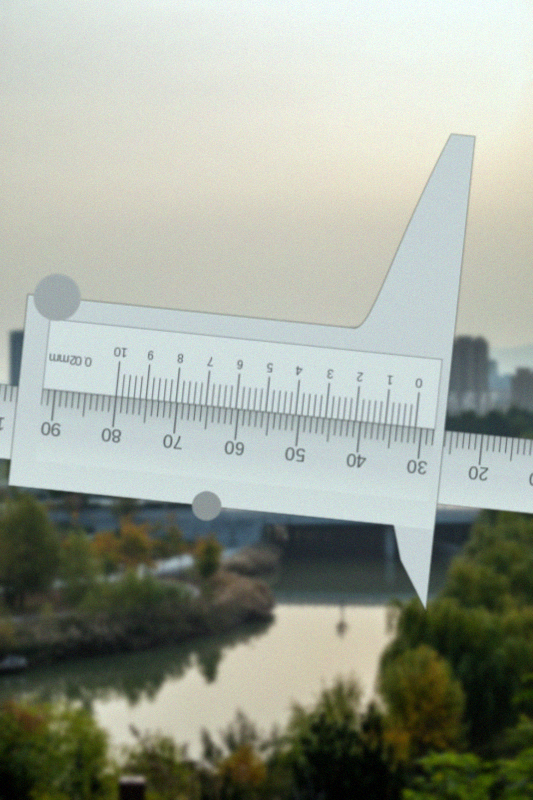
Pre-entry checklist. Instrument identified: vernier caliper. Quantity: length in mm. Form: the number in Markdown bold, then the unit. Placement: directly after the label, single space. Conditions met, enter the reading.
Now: **31.0** mm
